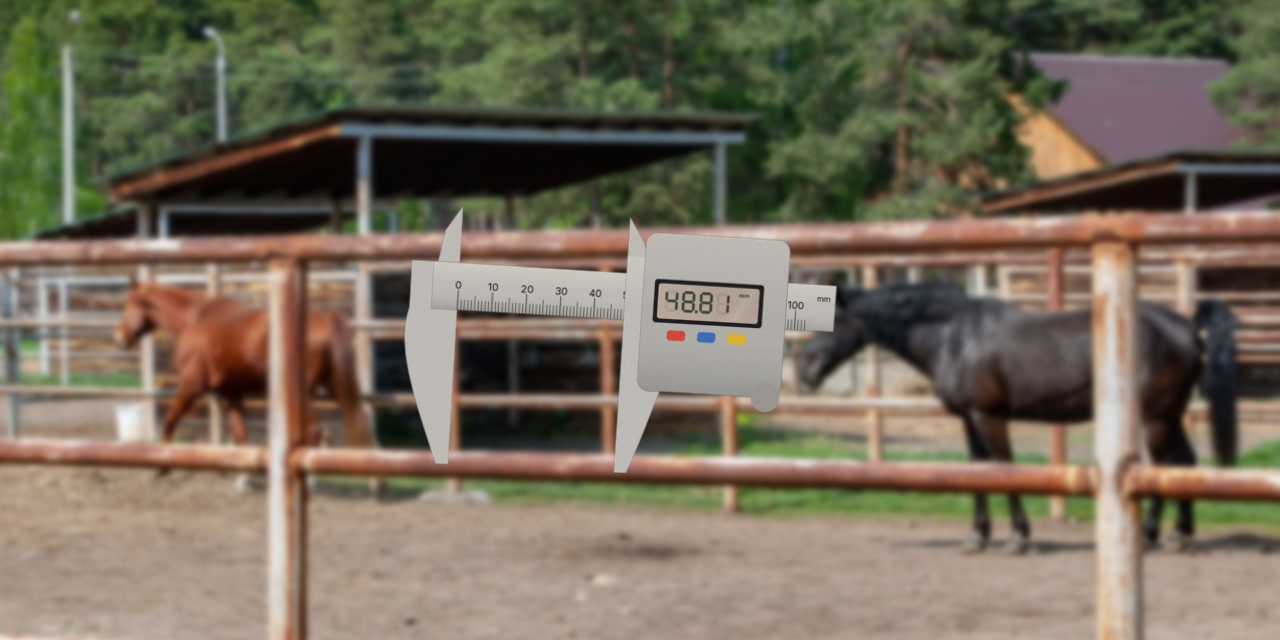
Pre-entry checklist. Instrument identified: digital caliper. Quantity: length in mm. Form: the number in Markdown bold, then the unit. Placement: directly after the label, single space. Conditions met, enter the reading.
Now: **48.81** mm
